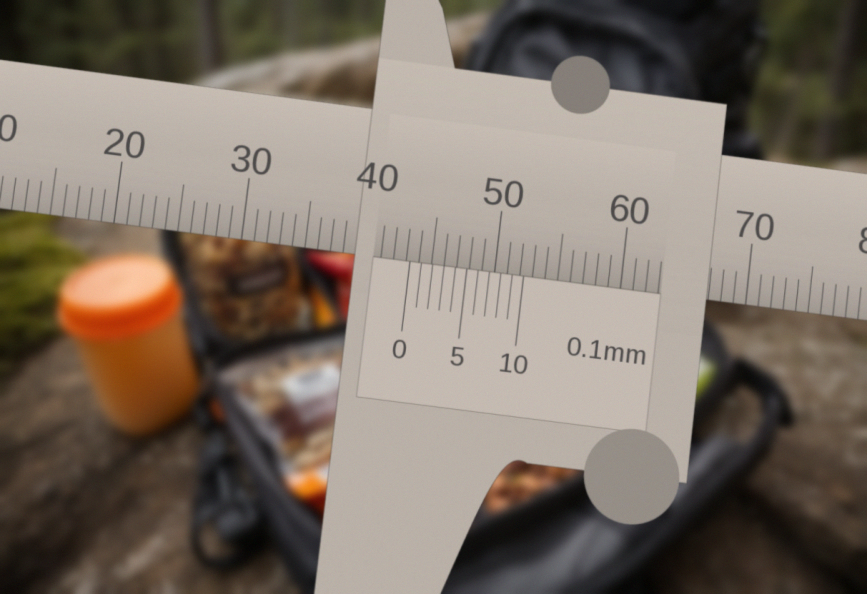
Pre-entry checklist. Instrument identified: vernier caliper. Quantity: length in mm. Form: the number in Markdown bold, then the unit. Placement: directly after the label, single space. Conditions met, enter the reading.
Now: **43.3** mm
